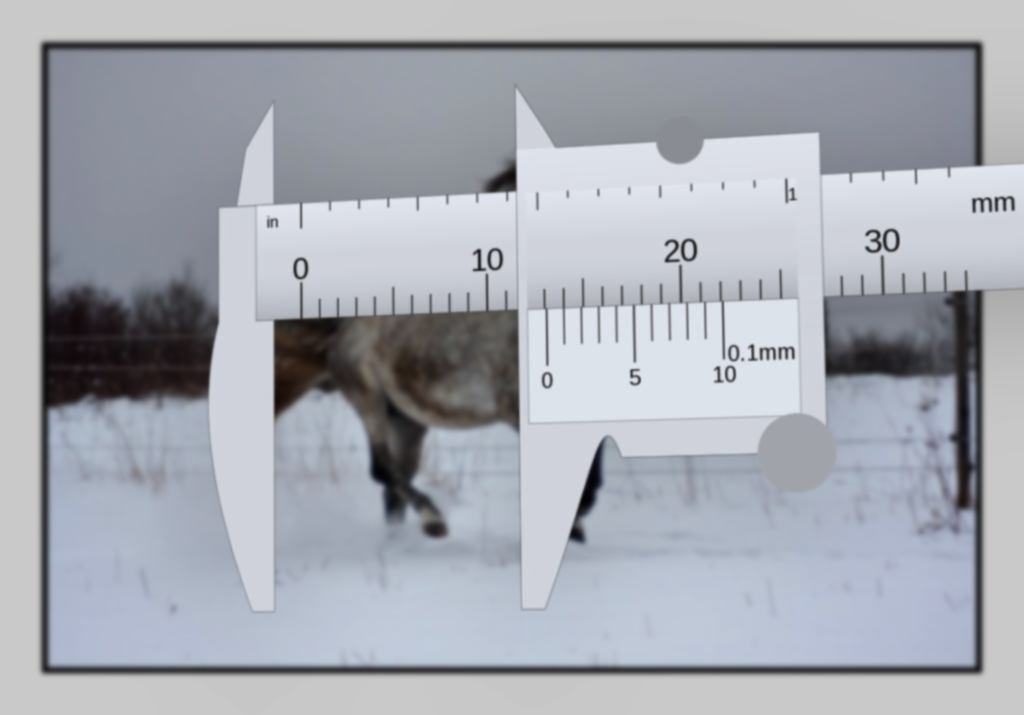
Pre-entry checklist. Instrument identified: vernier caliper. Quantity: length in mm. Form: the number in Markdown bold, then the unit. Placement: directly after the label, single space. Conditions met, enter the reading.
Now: **13.1** mm
